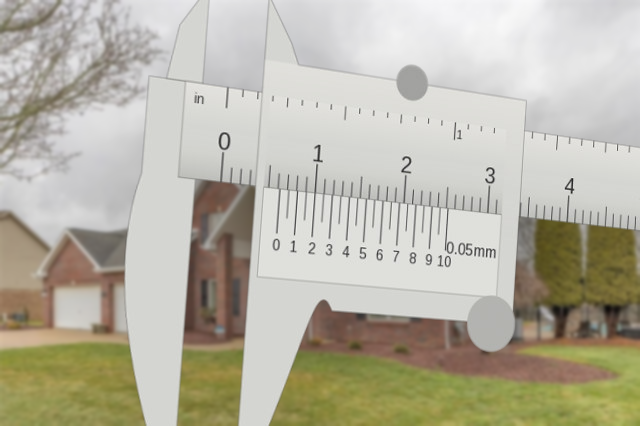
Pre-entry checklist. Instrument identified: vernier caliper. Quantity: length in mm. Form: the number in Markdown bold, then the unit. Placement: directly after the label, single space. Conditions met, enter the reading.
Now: **6.2** mm
